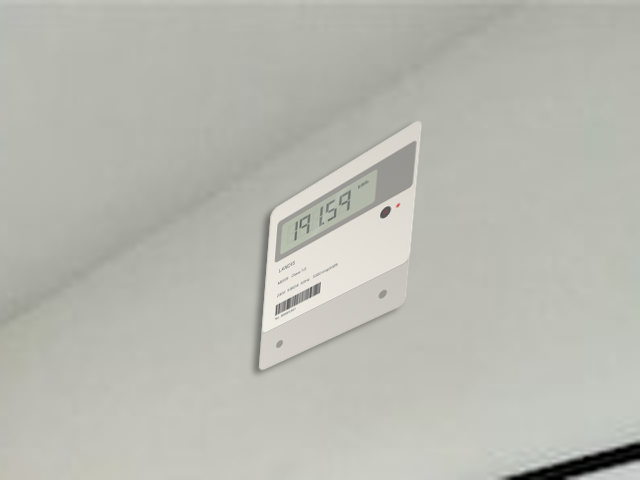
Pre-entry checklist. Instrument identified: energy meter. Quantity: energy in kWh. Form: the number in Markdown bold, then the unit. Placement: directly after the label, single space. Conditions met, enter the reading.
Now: **191.59** kWh
